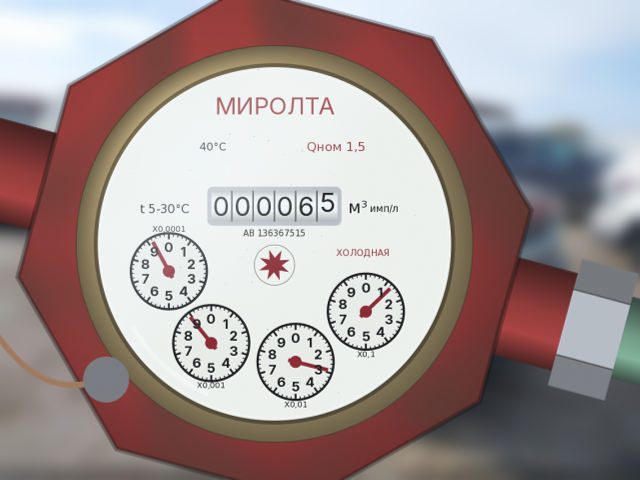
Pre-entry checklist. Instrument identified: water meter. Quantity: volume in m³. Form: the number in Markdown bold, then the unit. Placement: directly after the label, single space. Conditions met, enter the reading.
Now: **65.1289** m³
